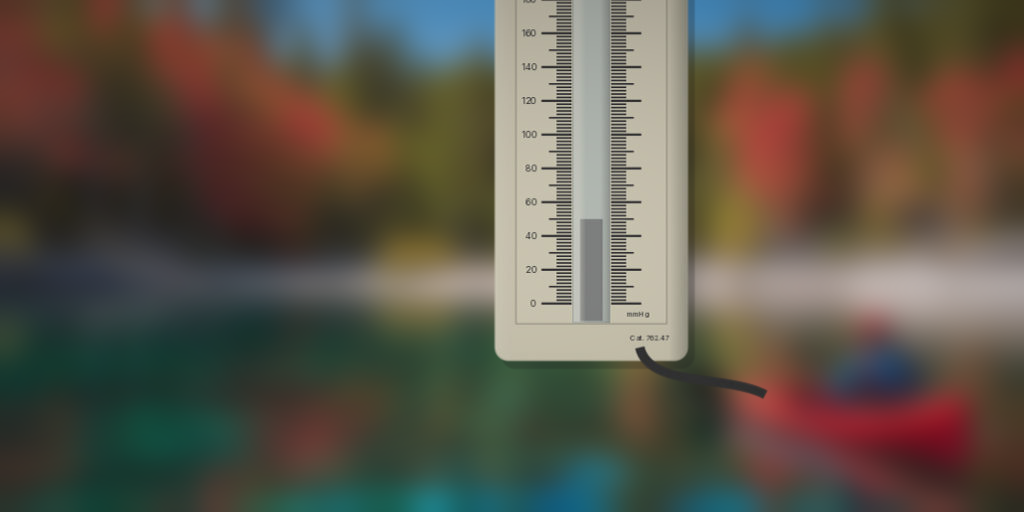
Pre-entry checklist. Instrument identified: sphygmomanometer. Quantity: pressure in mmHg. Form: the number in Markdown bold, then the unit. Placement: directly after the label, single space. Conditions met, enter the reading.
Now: **50** mmHg
